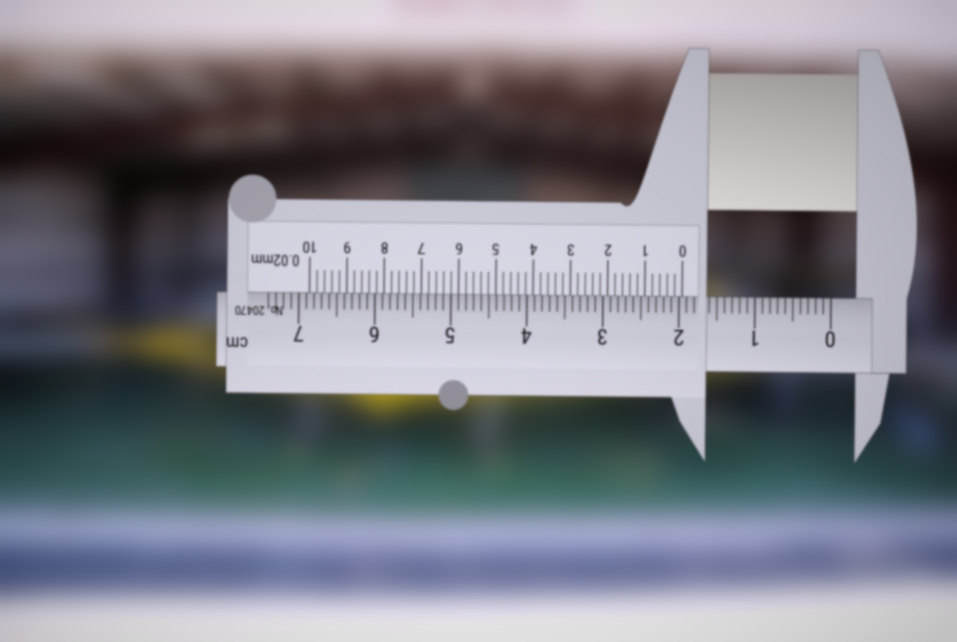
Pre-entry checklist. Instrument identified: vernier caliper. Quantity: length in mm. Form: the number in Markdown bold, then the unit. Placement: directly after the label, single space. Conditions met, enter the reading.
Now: **19.6** mm
